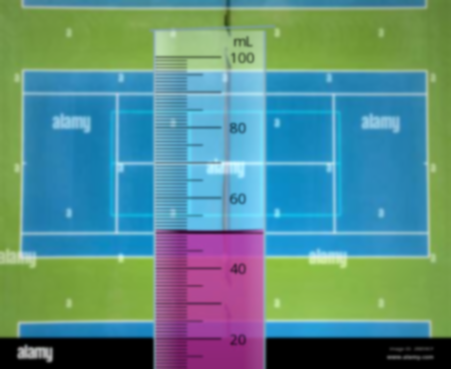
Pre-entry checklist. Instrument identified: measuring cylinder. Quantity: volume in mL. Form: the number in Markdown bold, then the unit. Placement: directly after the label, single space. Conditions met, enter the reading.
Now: **50** mL
